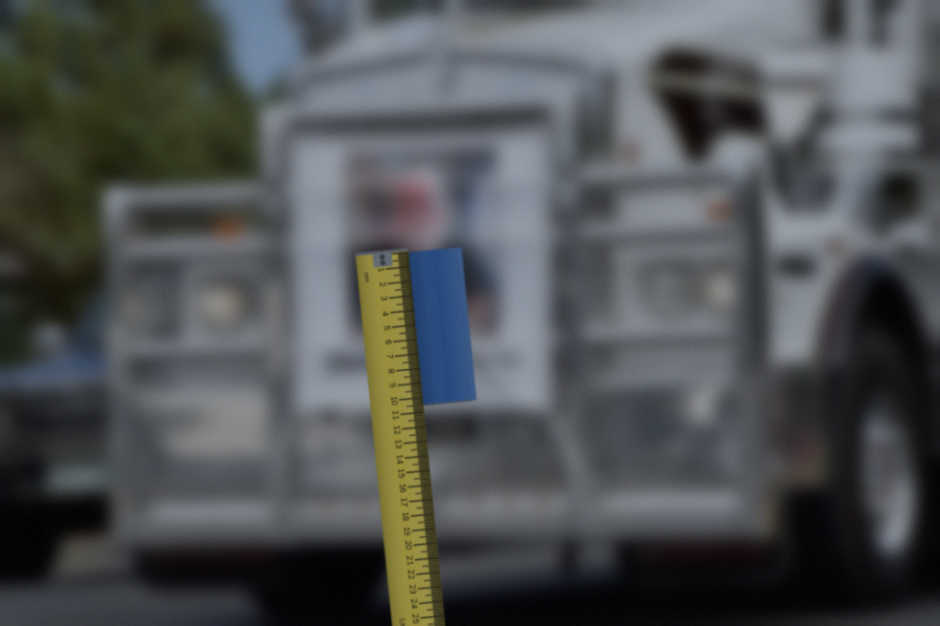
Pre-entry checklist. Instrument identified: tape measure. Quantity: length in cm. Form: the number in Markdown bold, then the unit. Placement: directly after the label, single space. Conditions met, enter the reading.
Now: **10.5** cm
